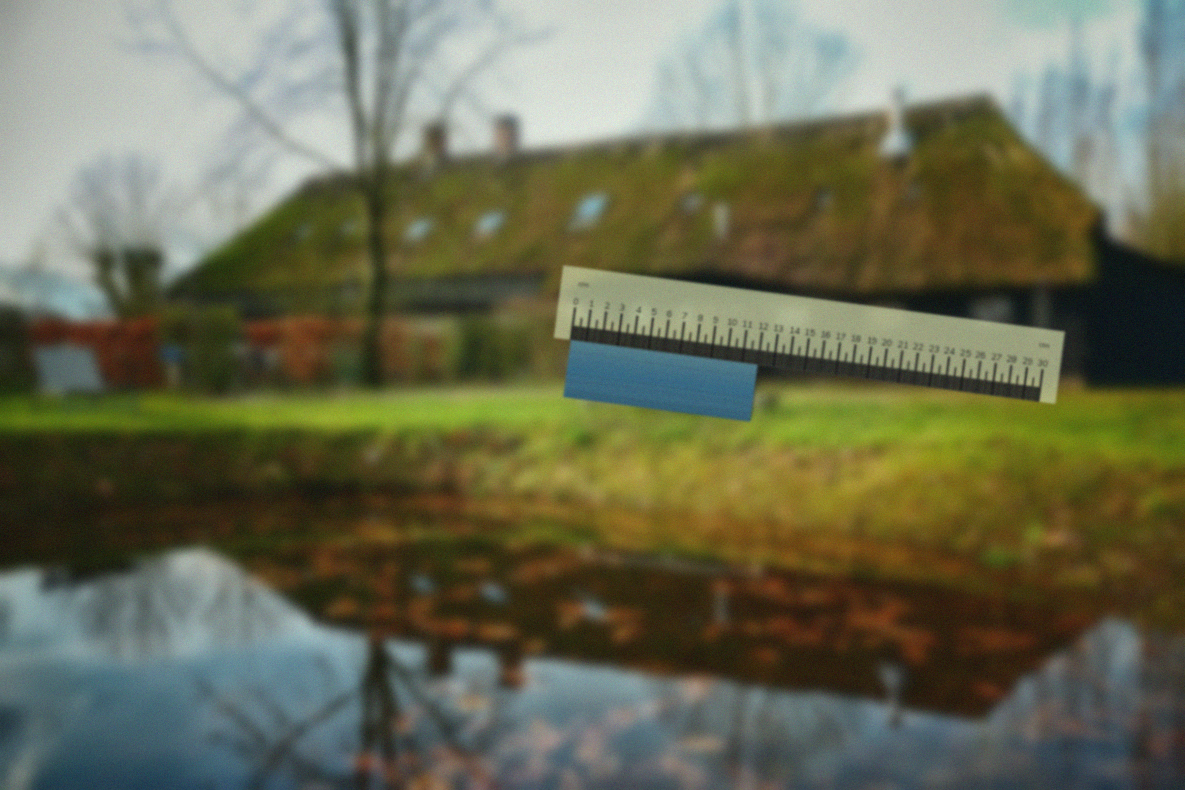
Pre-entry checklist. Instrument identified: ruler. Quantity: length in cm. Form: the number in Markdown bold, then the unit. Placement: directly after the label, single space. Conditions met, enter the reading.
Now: **12** cm
